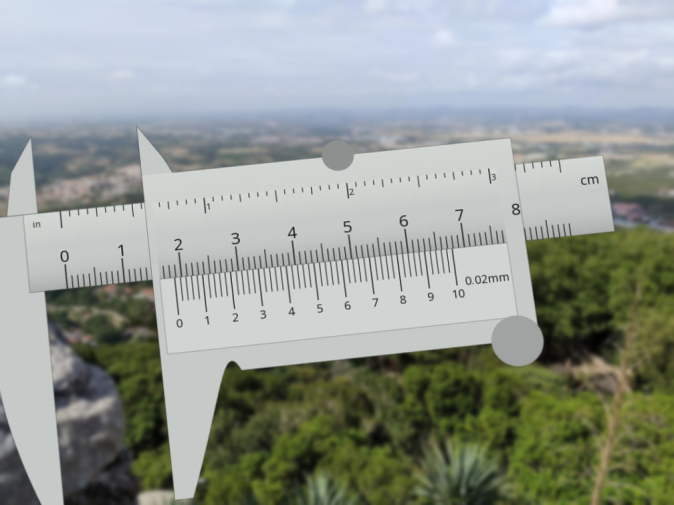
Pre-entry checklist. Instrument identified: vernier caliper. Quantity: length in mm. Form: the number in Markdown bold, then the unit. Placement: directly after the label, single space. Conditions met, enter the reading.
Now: **18.8** mm
